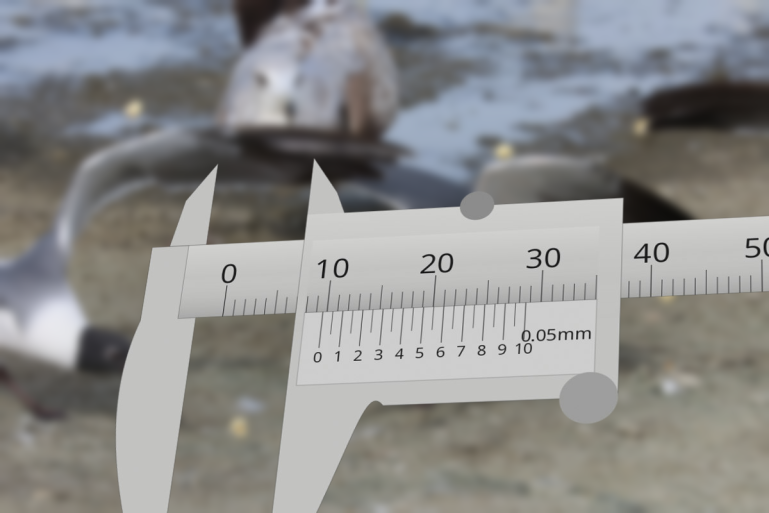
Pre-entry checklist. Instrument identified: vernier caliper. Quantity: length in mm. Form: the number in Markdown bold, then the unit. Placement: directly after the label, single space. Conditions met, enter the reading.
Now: **9.6** mm
